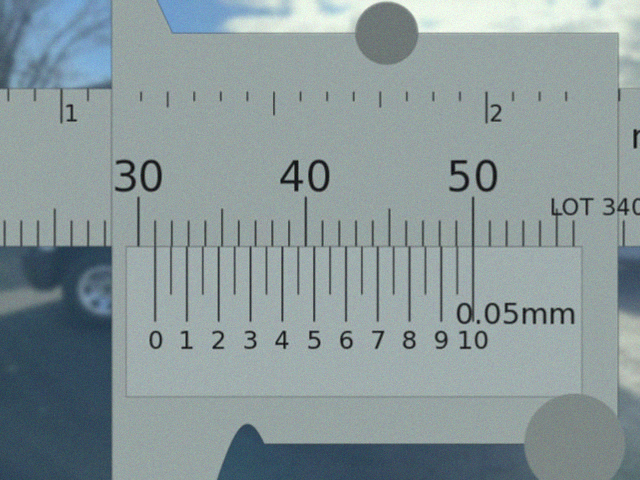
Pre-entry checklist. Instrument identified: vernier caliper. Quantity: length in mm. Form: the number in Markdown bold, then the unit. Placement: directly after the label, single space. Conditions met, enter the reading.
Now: **31.0** mm
